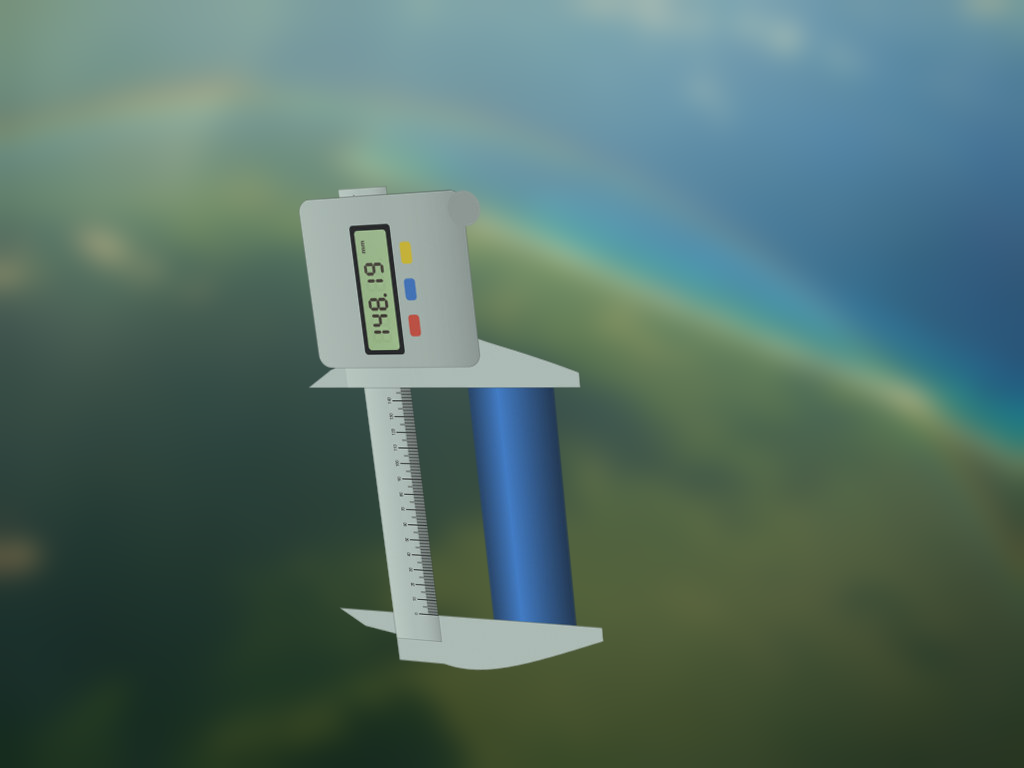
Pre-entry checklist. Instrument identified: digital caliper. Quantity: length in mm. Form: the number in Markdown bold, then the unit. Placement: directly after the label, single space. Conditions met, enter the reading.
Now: **148.19** mm
